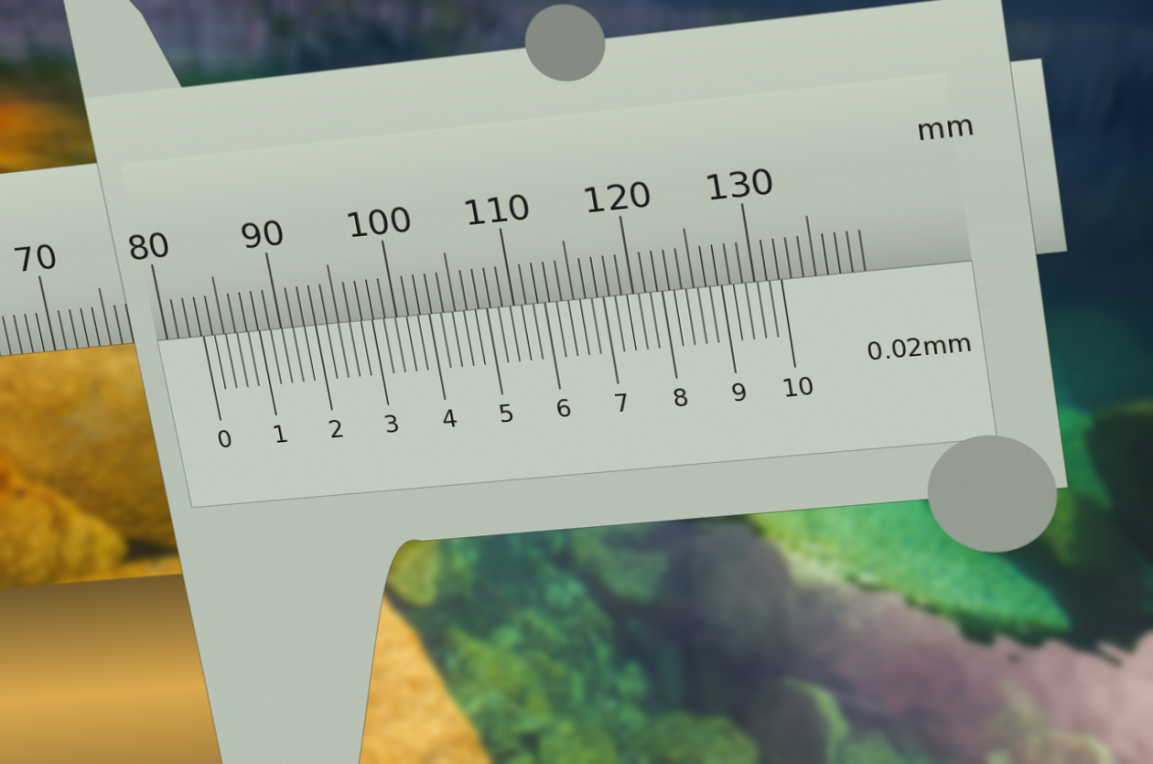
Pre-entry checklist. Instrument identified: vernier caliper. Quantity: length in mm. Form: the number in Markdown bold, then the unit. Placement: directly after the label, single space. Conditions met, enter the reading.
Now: **83.2** mm
